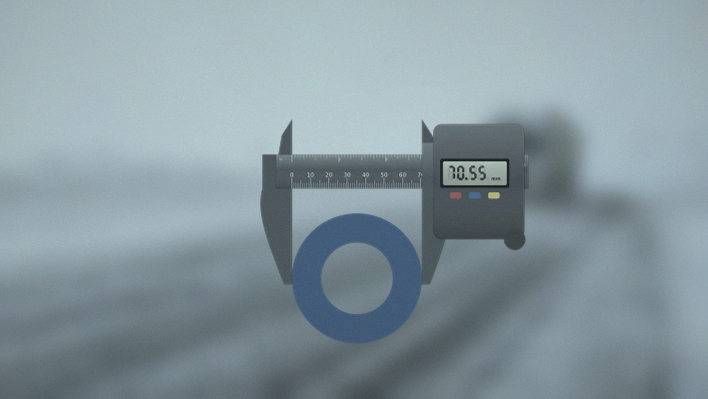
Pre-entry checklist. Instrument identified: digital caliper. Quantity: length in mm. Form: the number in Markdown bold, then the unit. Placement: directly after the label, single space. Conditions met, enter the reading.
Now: **70.55** mm
